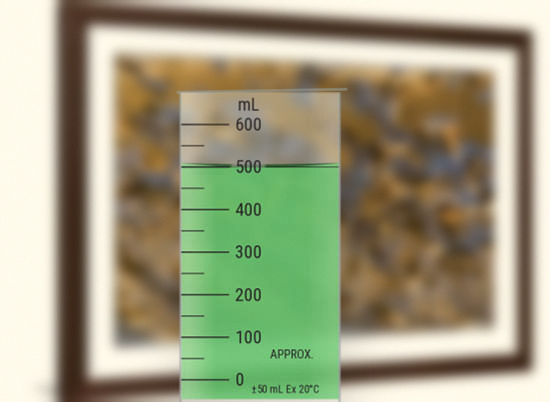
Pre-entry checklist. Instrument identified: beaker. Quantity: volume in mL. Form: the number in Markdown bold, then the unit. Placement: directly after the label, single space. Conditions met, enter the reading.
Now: **500** mL
